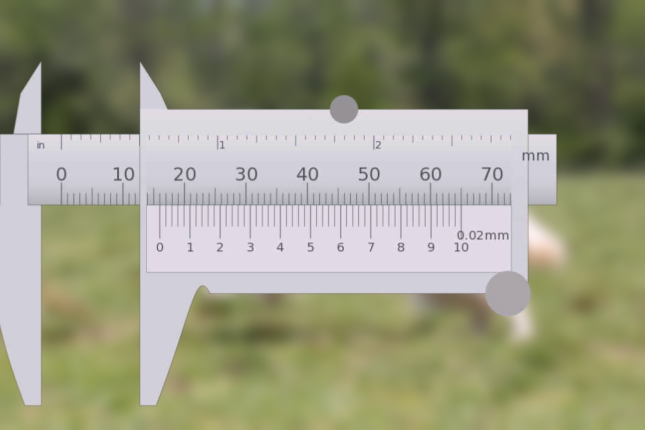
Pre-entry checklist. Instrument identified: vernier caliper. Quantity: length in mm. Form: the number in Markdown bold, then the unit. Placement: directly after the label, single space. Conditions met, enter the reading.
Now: **16.0** mm
